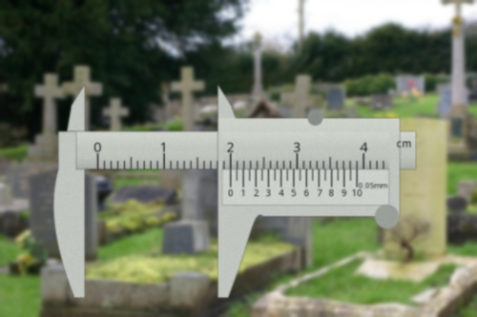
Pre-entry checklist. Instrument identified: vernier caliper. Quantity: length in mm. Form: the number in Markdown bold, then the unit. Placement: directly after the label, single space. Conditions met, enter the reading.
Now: **20.0** mm
